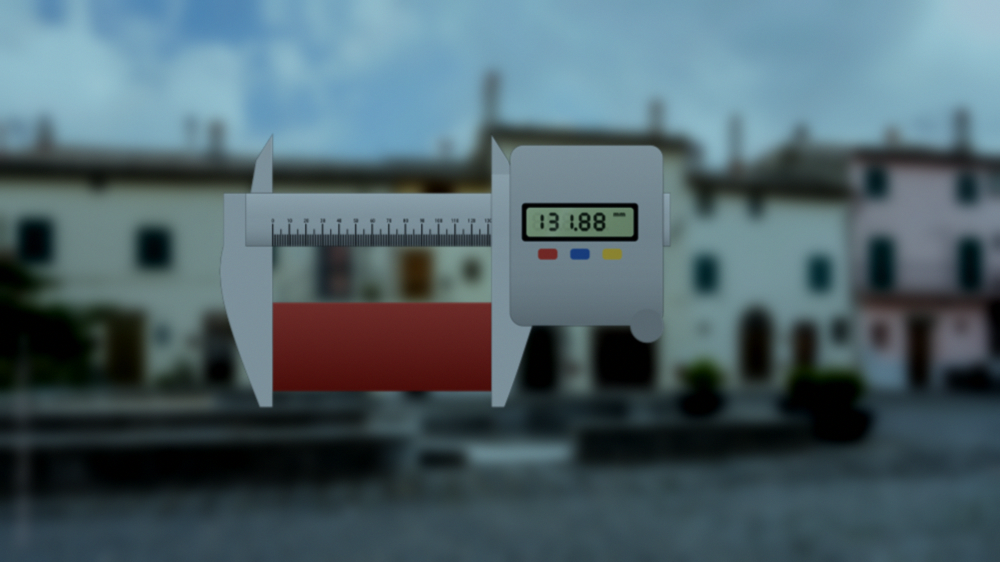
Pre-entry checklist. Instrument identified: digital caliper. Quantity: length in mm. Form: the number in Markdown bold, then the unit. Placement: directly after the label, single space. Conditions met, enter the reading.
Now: **131.88** mm
